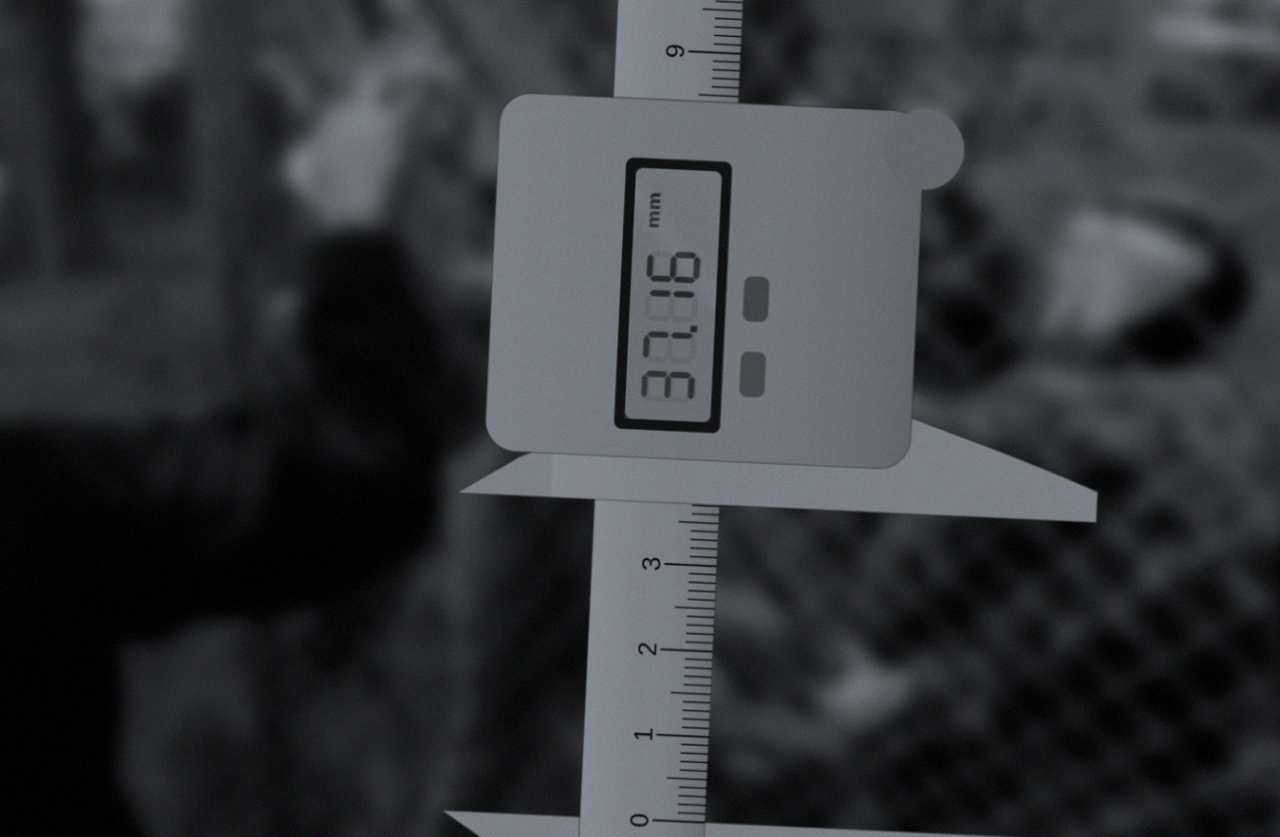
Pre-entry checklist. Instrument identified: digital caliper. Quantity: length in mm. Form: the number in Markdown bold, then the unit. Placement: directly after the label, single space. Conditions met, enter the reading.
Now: **37.16** mm
